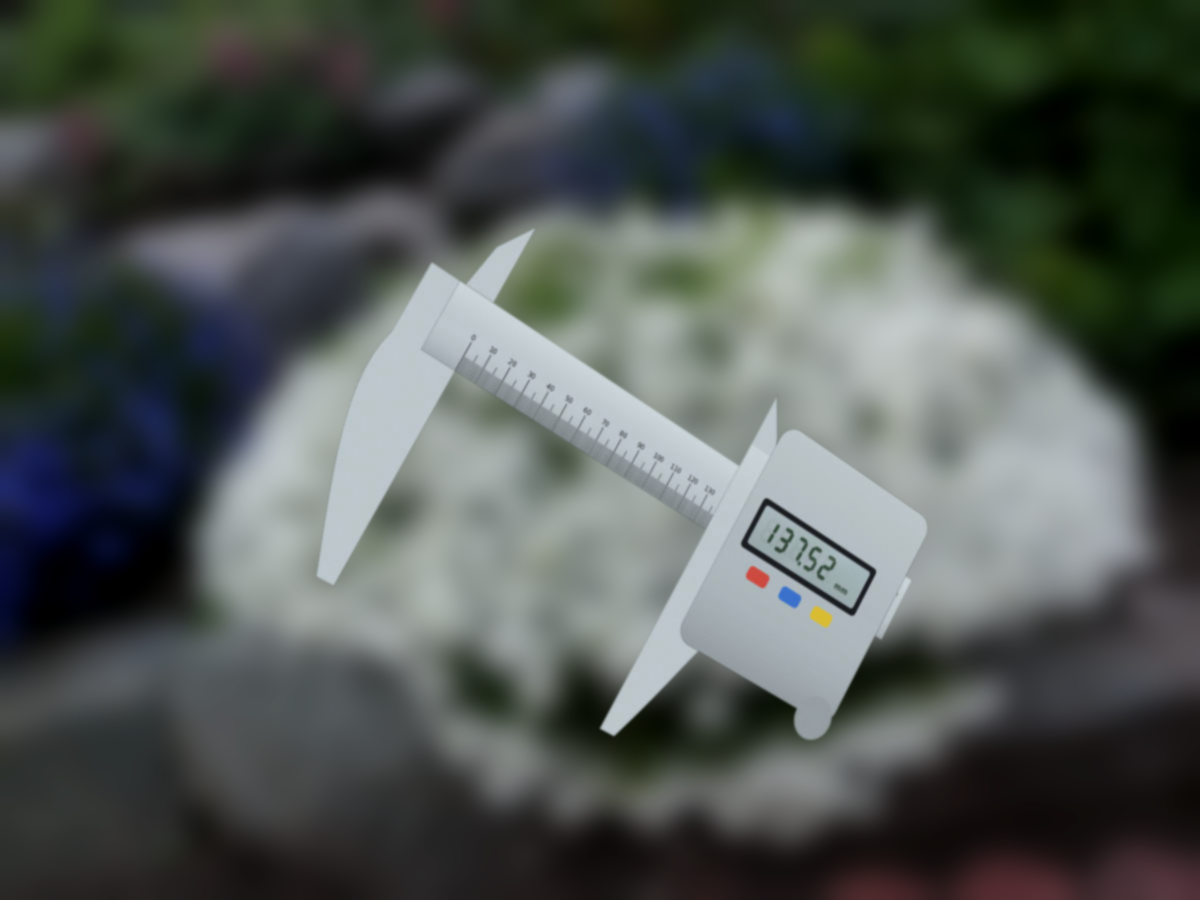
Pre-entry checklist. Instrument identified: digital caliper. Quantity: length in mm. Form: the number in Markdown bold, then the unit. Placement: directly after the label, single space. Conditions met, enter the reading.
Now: **137.52** mm
